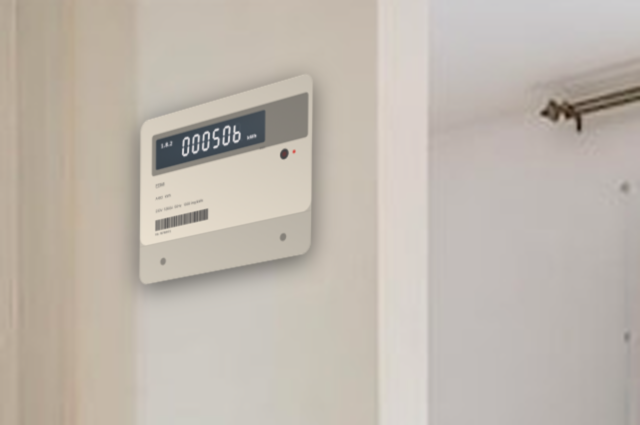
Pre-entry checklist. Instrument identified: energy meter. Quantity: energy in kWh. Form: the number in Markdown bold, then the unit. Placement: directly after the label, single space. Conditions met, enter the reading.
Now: **506** kWh
